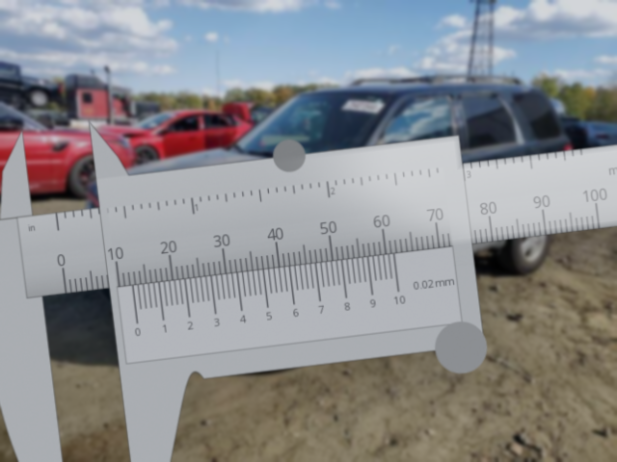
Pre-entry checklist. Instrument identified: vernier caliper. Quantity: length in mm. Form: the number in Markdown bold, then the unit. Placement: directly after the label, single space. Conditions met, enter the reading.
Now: **12.5** mm
